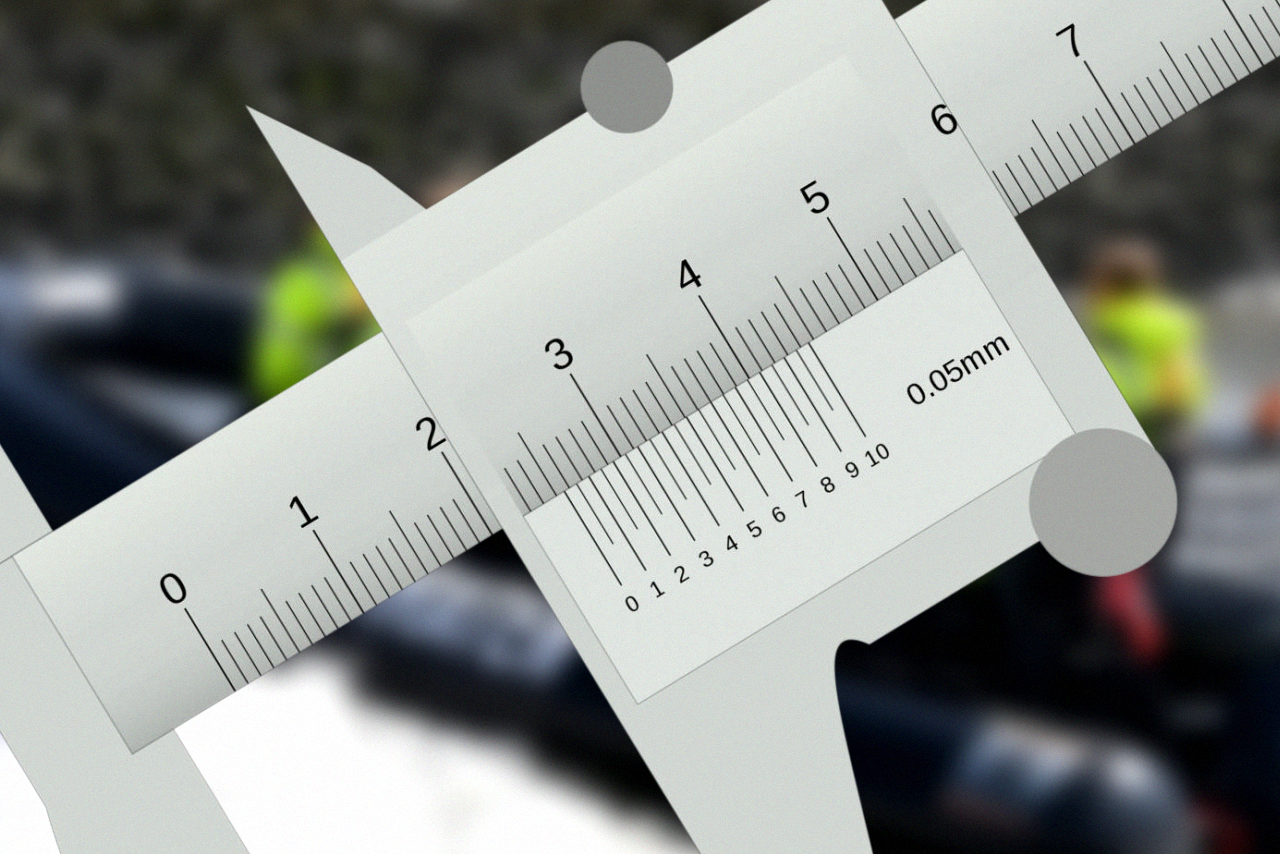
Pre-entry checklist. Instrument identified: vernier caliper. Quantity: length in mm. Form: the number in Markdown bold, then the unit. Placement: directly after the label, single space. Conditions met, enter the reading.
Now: **25.6** mm
